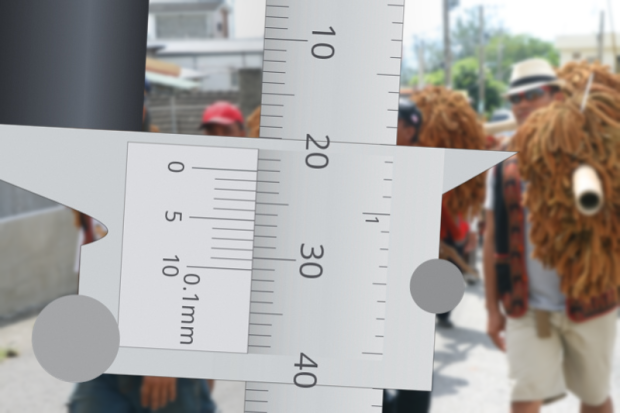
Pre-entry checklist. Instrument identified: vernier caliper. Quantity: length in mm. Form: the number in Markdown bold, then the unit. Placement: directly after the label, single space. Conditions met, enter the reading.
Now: **22.1** mm
